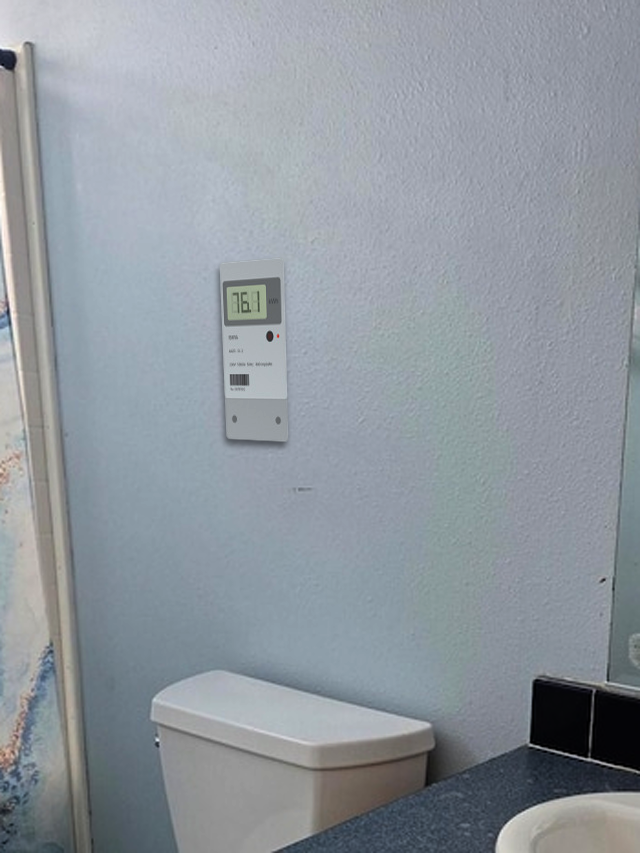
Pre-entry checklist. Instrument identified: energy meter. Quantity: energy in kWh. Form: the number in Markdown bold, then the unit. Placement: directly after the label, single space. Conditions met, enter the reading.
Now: **76.1** kWh
